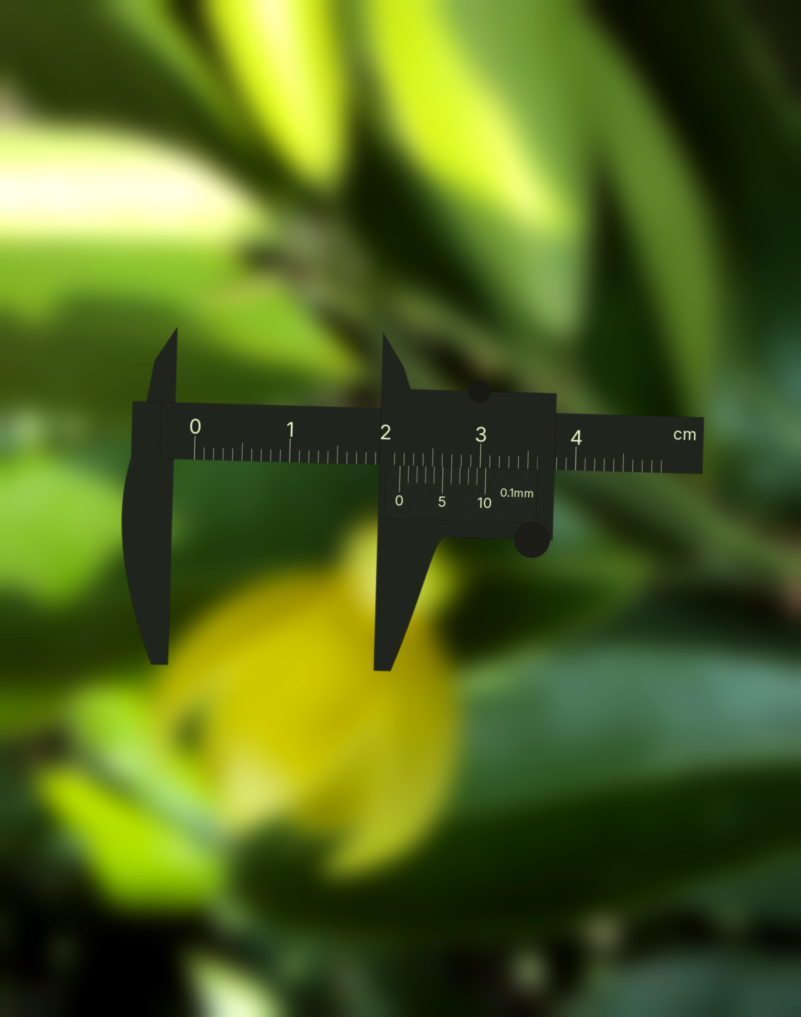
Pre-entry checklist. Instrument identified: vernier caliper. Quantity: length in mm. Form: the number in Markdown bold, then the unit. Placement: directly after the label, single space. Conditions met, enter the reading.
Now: **21.6** mm
